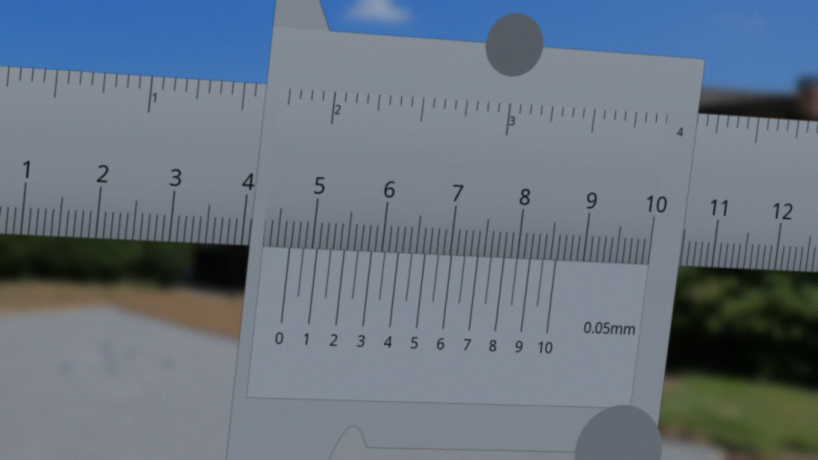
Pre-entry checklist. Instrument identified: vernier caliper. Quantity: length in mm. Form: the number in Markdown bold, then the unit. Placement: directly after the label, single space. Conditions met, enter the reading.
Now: **46.8** mm
